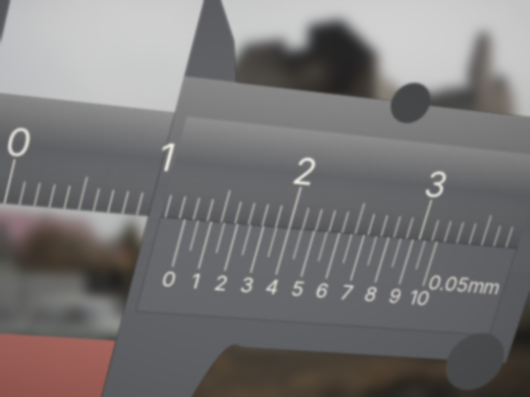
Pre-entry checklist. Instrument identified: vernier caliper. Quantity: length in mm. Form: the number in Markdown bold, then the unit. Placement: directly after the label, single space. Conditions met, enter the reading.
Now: **12.4** mm
